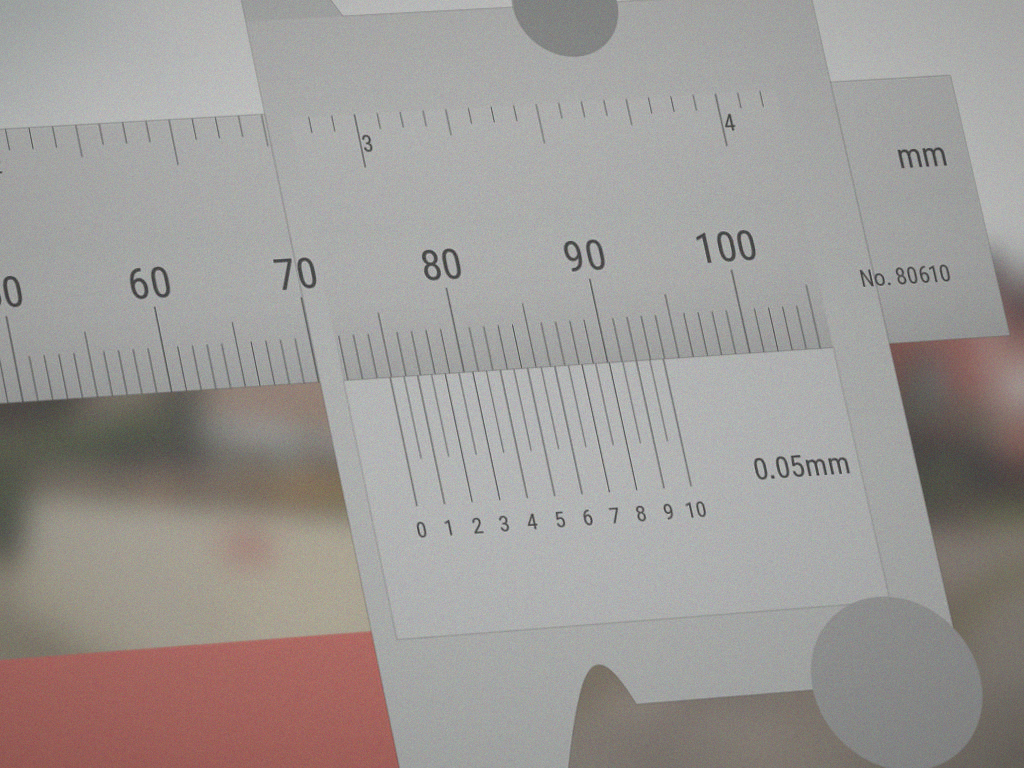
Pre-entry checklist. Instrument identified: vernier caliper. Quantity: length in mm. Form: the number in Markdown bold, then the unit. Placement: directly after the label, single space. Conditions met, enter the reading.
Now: **74.9** mm
